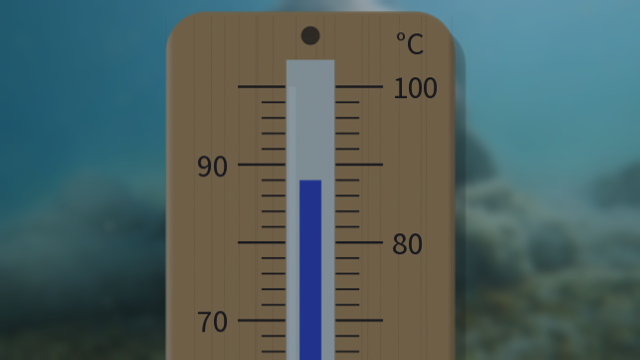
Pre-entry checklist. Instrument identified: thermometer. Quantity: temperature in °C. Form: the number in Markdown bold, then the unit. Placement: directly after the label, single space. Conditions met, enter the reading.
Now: **88** °C
